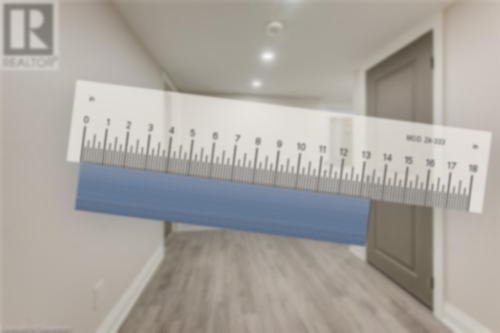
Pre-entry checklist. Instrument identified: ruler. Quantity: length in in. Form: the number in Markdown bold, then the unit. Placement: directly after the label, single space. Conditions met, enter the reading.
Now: **13.5** in
